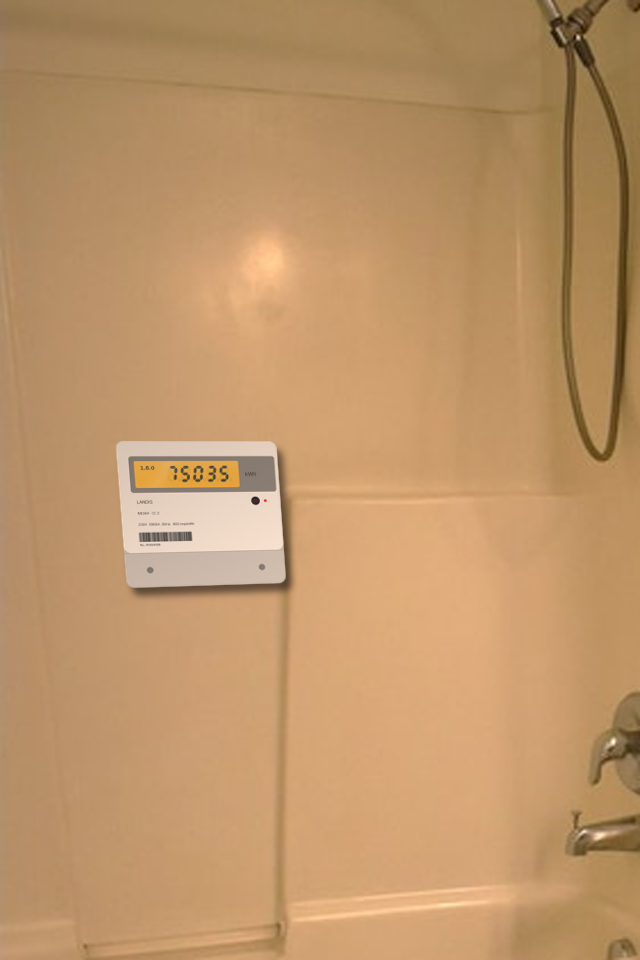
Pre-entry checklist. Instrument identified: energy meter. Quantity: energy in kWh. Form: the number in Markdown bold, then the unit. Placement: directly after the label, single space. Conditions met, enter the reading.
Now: **75035** kWh
